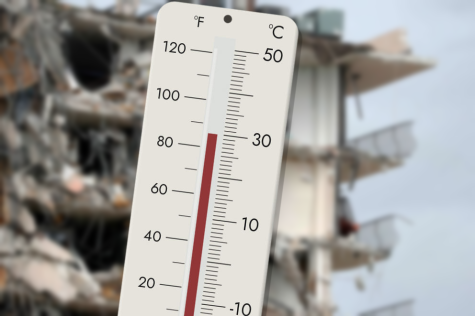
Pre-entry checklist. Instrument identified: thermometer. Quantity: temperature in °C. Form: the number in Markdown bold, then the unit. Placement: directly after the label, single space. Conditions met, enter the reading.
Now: **30** °C
